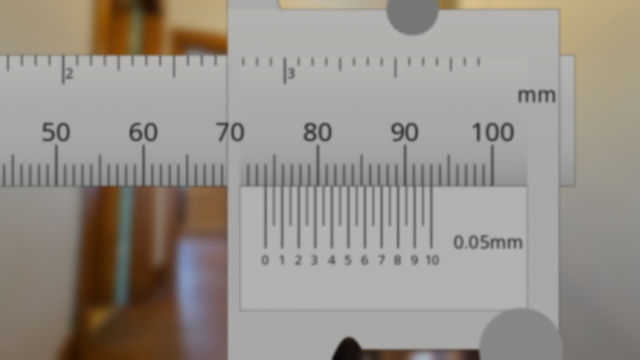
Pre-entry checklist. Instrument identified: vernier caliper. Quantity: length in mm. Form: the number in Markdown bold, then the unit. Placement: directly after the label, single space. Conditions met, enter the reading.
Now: **74.0** mm
